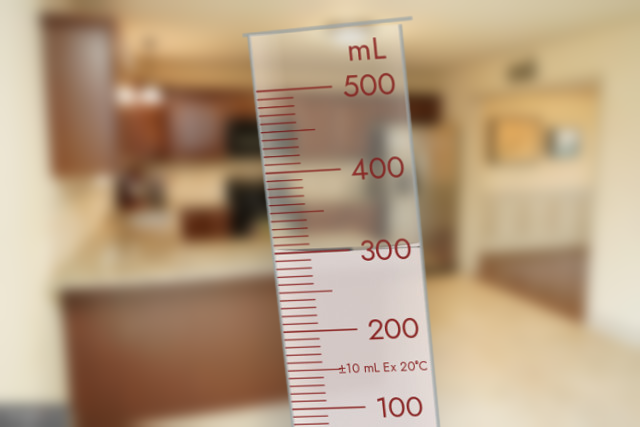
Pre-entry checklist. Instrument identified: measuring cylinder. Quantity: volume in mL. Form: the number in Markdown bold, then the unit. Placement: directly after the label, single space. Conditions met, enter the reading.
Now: **300** mL
